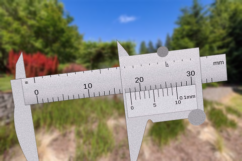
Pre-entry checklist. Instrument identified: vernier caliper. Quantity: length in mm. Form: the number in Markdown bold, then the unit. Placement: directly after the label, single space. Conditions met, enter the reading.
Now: **18.0** mm
